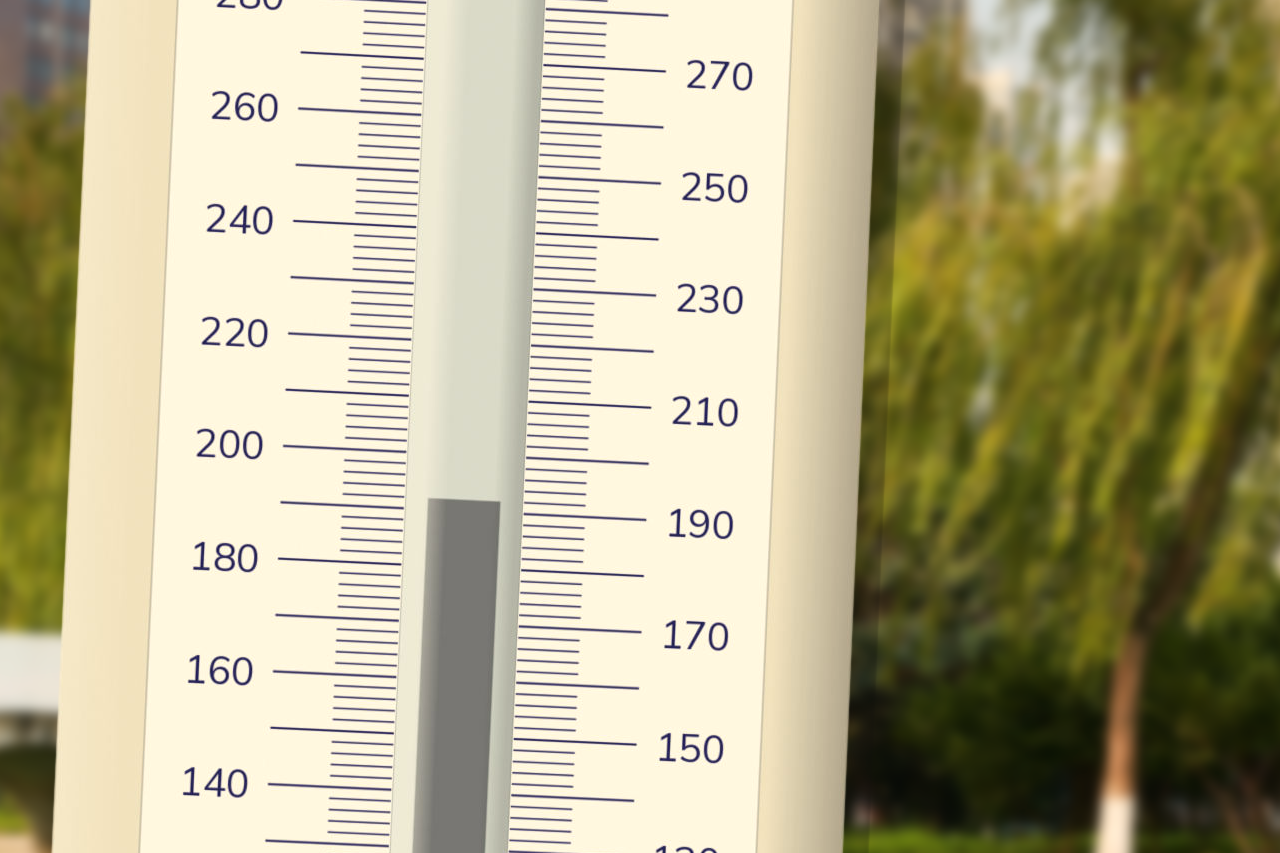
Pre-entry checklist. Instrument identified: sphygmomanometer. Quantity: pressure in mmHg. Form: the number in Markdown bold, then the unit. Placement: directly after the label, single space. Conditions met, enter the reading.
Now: **192** mmHg
